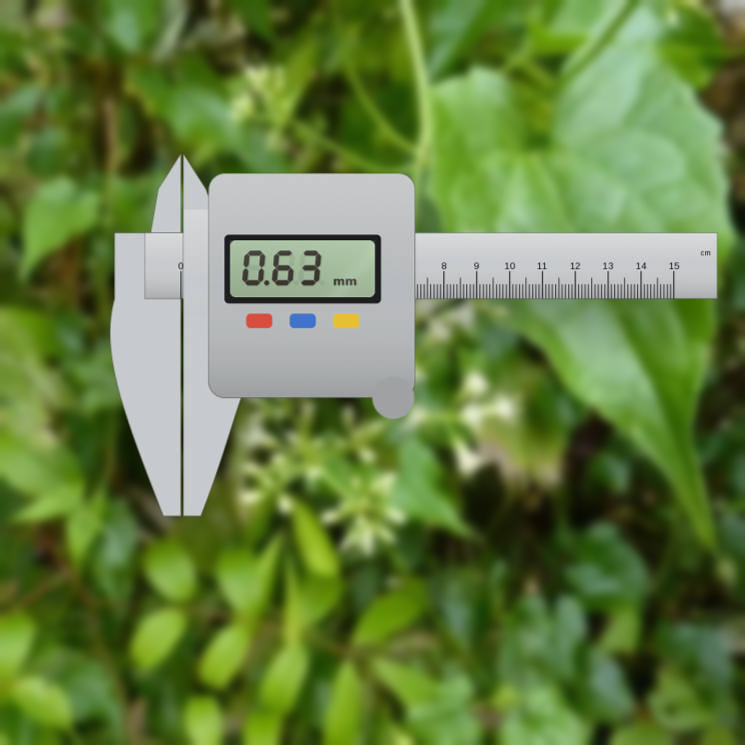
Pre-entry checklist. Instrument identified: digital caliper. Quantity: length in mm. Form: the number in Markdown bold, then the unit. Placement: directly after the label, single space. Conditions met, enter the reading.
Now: **0.63** mm
